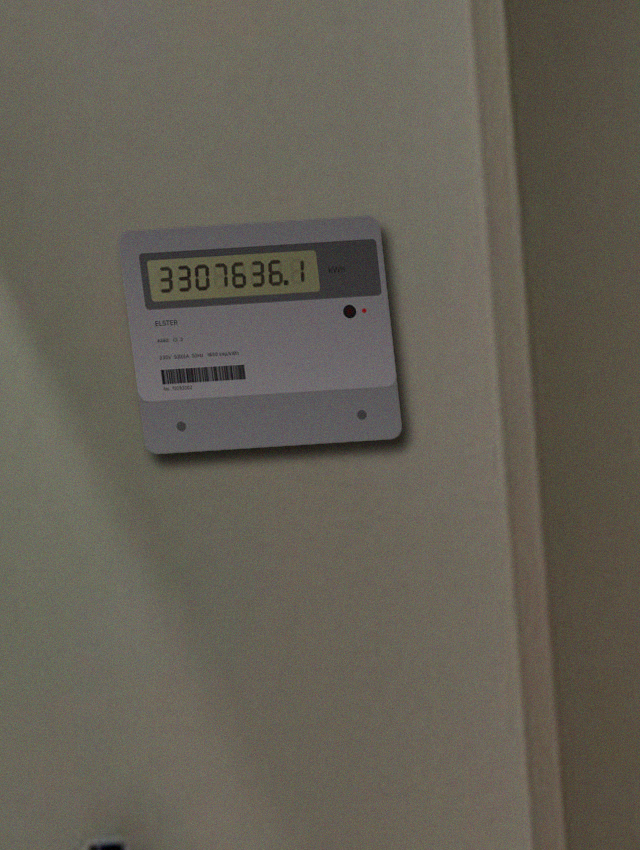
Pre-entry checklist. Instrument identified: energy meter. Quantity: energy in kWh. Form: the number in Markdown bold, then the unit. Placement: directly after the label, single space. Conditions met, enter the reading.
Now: **3307636.1** kWh
